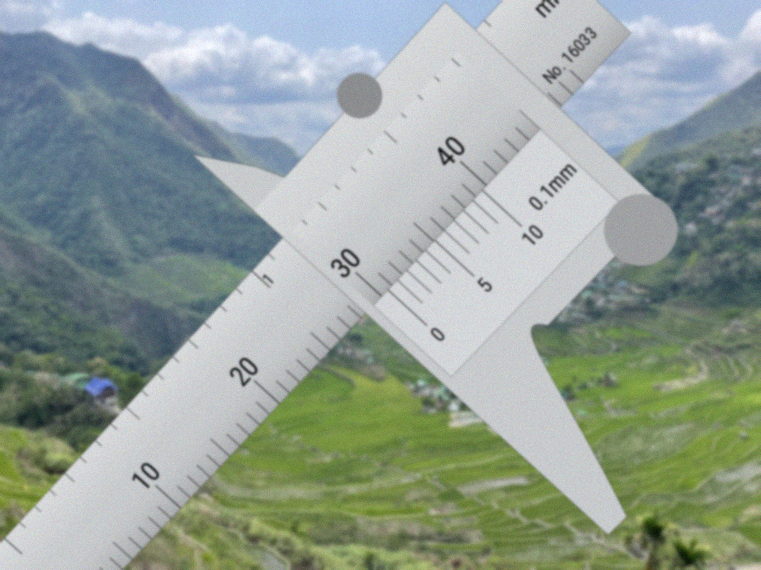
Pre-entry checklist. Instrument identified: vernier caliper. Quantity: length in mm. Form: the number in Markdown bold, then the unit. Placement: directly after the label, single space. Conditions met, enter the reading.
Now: **30.6** mm
